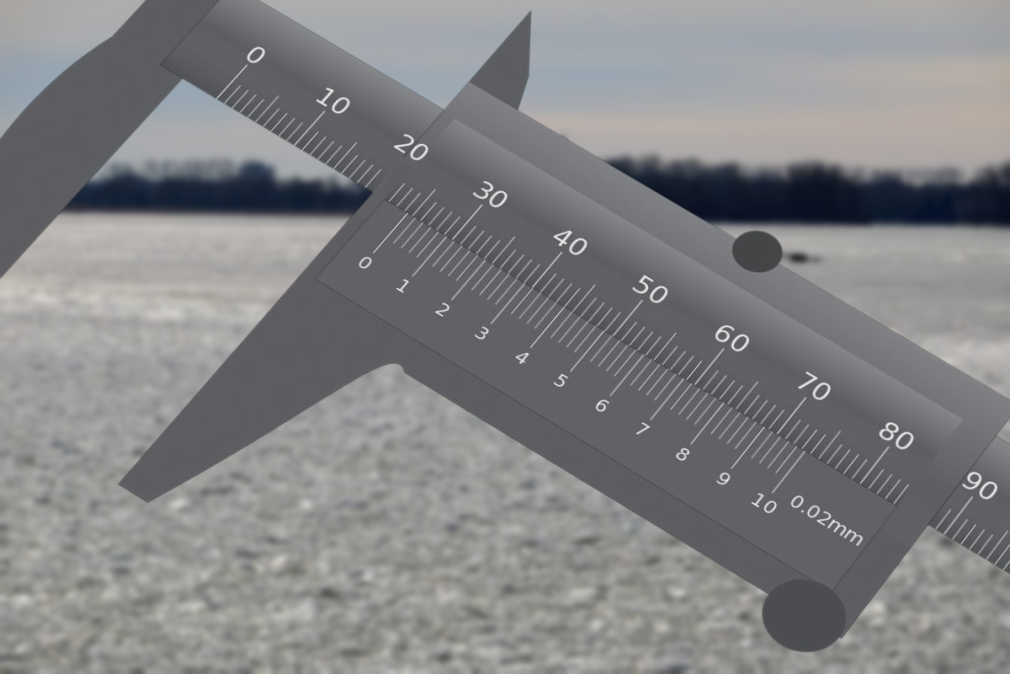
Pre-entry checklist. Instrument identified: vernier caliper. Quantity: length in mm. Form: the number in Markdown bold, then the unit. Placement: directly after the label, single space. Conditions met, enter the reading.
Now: **24.4** mm
